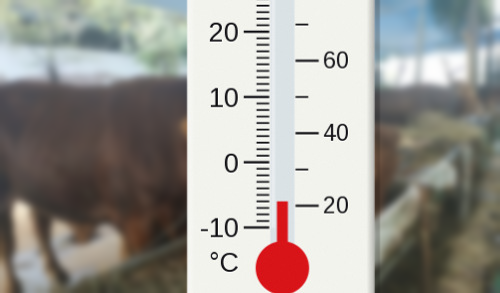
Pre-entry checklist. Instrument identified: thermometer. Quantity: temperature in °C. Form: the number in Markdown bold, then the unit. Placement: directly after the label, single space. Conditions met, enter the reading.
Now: **-6** °C
